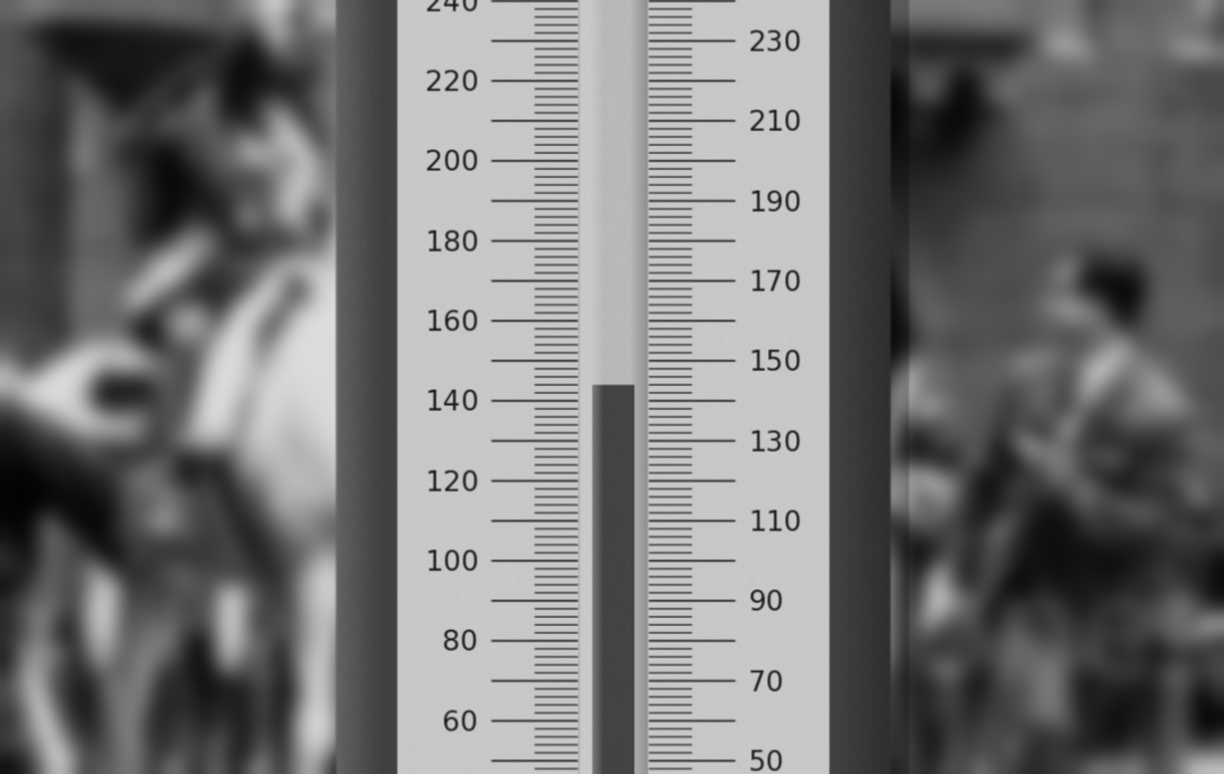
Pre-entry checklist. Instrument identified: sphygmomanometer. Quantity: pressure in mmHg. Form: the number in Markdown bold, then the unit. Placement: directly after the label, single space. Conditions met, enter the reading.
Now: **144** mmHg
